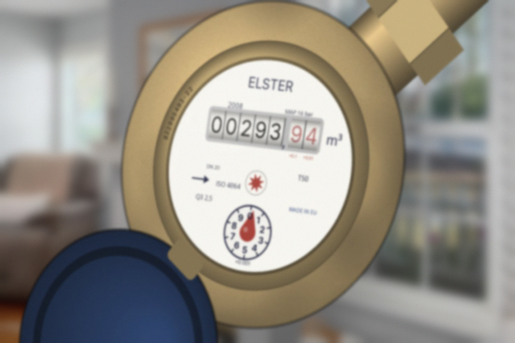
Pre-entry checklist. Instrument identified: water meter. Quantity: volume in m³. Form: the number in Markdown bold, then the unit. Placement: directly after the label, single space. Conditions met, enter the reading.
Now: **293.940** m³
